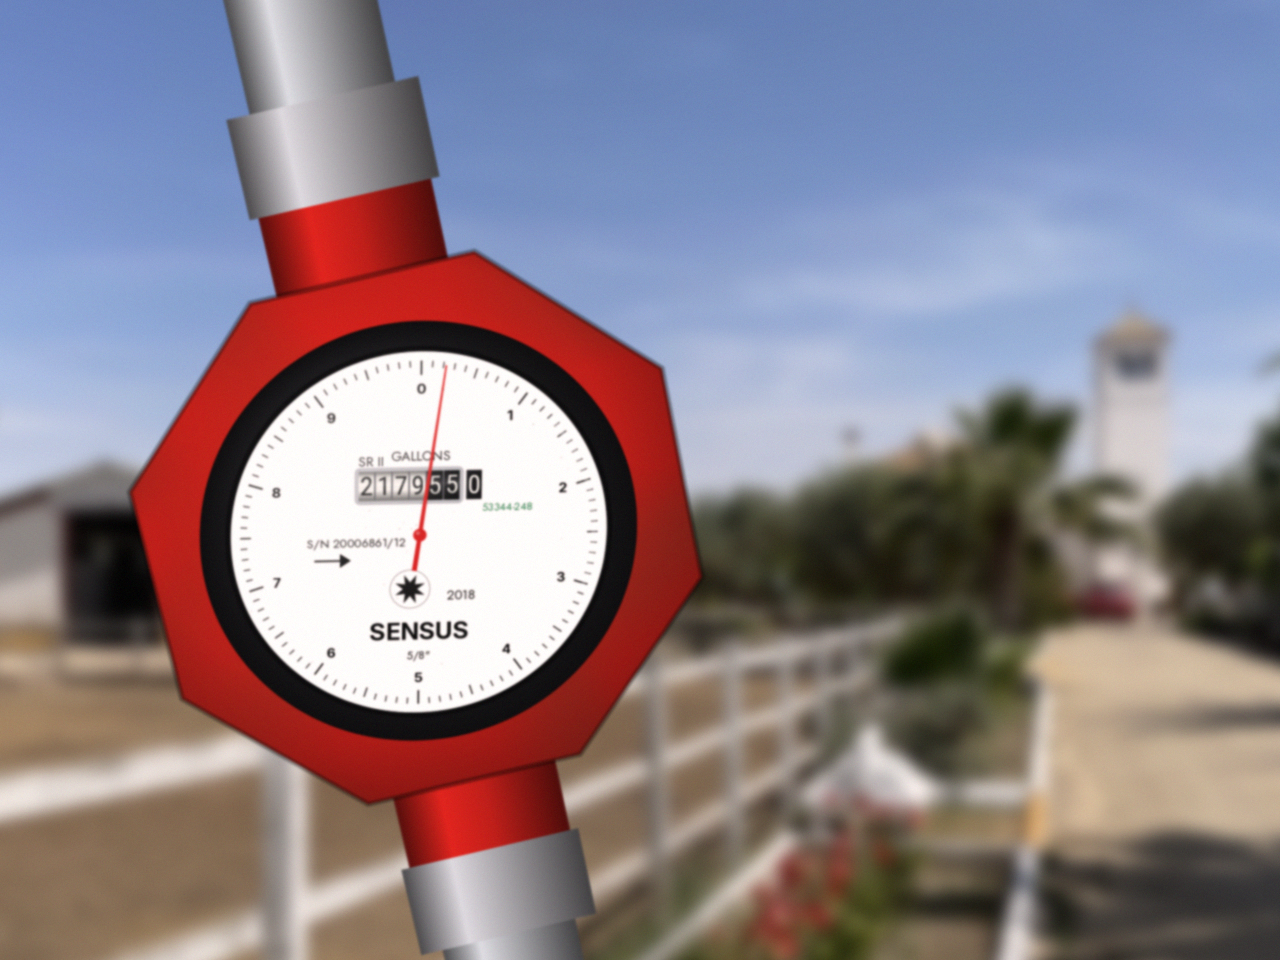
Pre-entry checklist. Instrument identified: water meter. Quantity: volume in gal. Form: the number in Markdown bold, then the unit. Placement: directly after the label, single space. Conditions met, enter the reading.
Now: **2179550.2** gal
